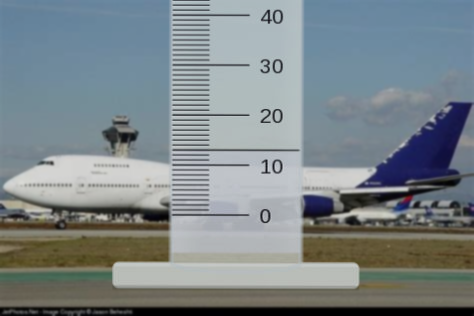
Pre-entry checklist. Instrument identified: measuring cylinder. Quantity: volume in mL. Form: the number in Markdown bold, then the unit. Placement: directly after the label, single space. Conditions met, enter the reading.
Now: **13** mL
